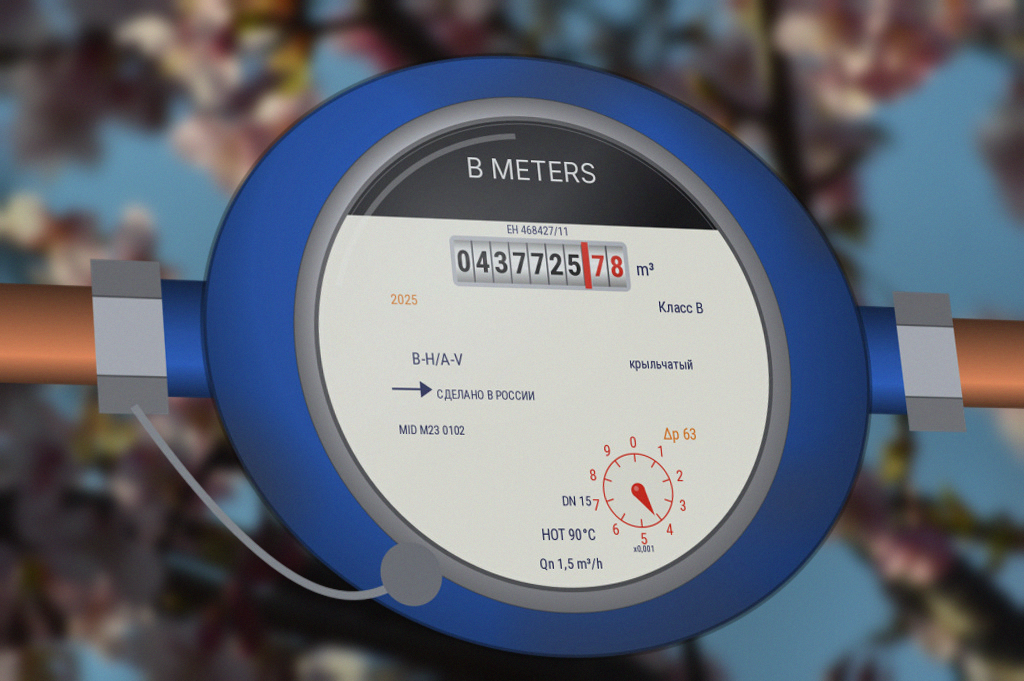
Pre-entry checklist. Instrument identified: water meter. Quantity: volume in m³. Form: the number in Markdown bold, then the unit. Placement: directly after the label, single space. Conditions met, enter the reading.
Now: **437725.784** m³
